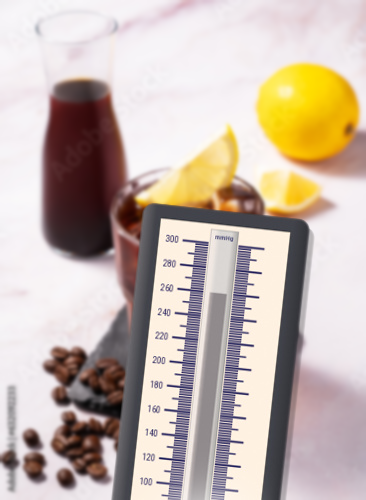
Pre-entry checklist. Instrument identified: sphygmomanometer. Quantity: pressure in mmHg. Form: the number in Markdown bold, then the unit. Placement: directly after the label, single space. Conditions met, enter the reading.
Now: **260** mmHg
